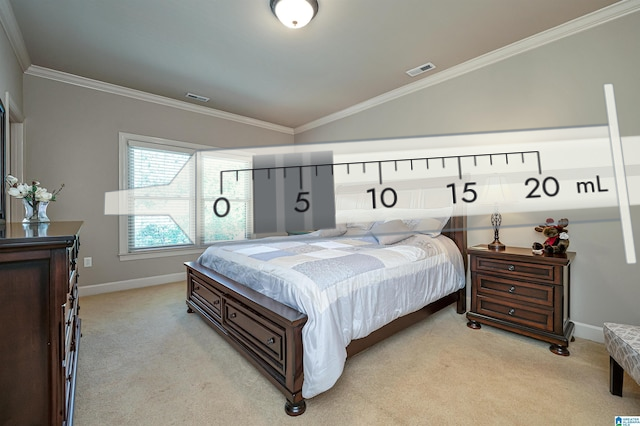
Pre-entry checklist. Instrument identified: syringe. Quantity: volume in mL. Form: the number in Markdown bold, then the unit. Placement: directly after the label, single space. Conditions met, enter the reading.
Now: **2** mL
